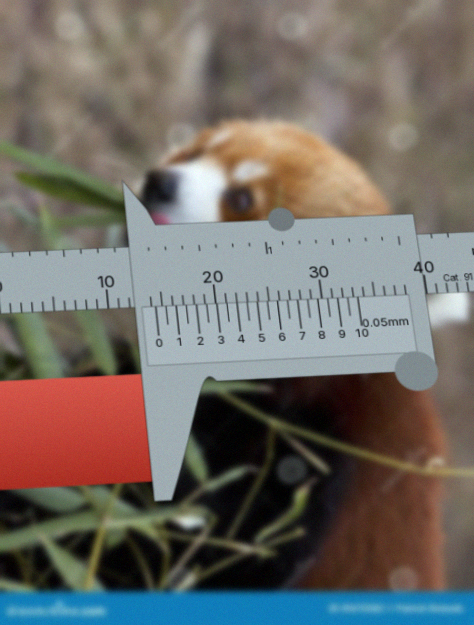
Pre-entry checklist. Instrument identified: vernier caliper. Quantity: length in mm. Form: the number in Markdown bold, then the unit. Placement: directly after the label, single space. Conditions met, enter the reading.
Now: **14.4** mm
